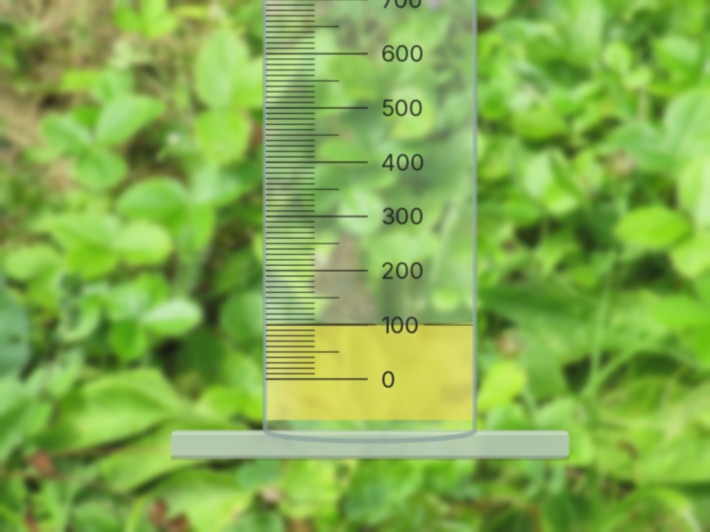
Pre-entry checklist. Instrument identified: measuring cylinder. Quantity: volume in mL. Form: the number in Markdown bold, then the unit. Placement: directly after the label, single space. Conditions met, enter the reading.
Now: **100** mL
